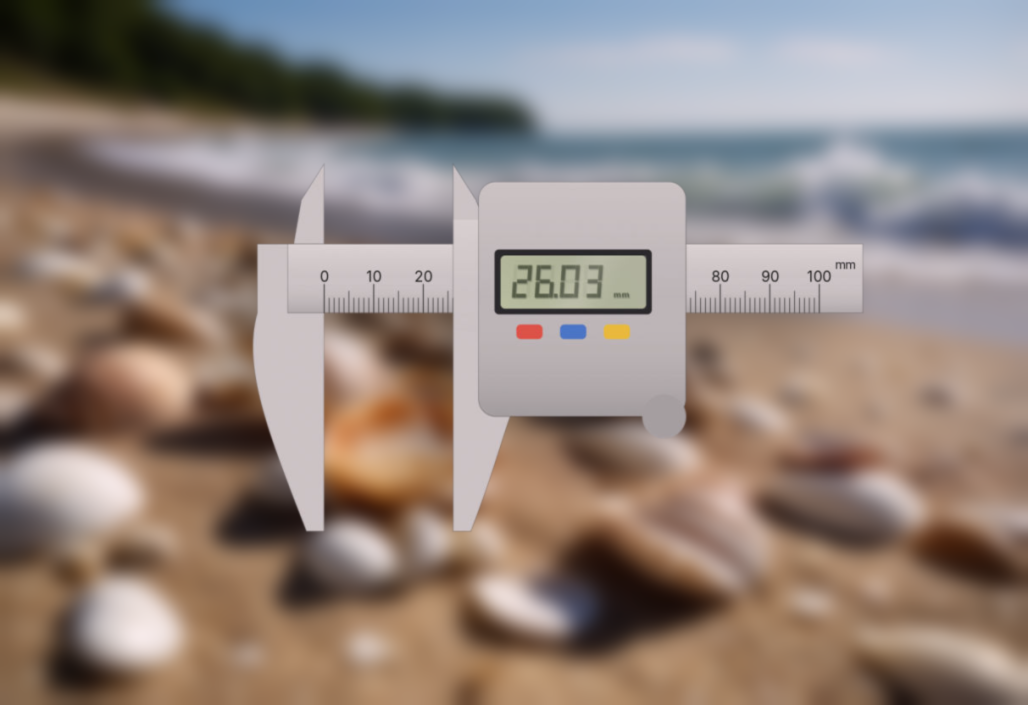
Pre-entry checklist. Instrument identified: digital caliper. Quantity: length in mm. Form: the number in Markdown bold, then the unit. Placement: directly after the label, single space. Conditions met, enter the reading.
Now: **26.03** mm
